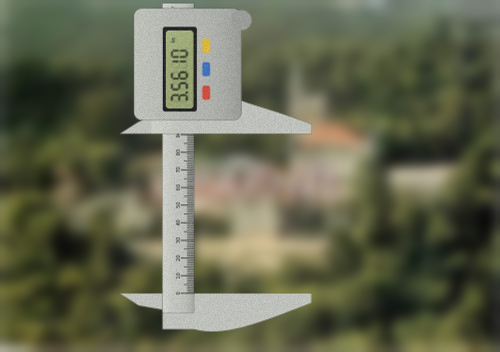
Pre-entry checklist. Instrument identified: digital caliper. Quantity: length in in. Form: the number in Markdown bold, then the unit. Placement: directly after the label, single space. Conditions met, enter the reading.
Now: **3.5610** in
